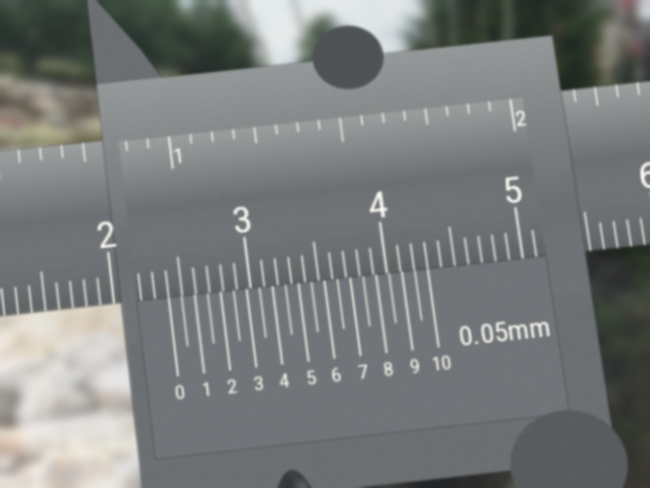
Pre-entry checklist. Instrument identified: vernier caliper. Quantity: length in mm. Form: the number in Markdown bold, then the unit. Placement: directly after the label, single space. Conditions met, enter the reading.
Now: **24.0** mm
